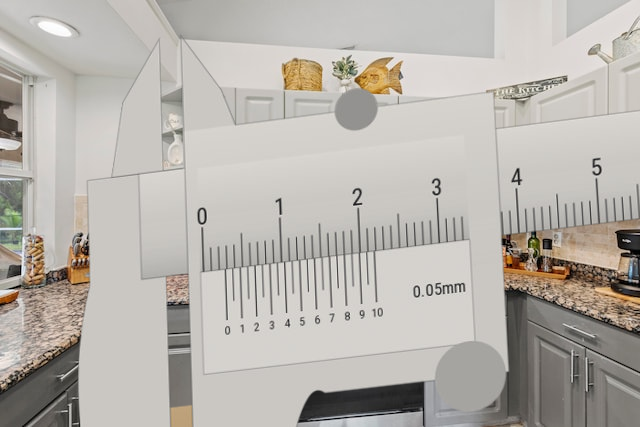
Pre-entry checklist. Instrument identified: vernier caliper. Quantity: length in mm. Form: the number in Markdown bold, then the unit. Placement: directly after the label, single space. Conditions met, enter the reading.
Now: **2.8** mm
